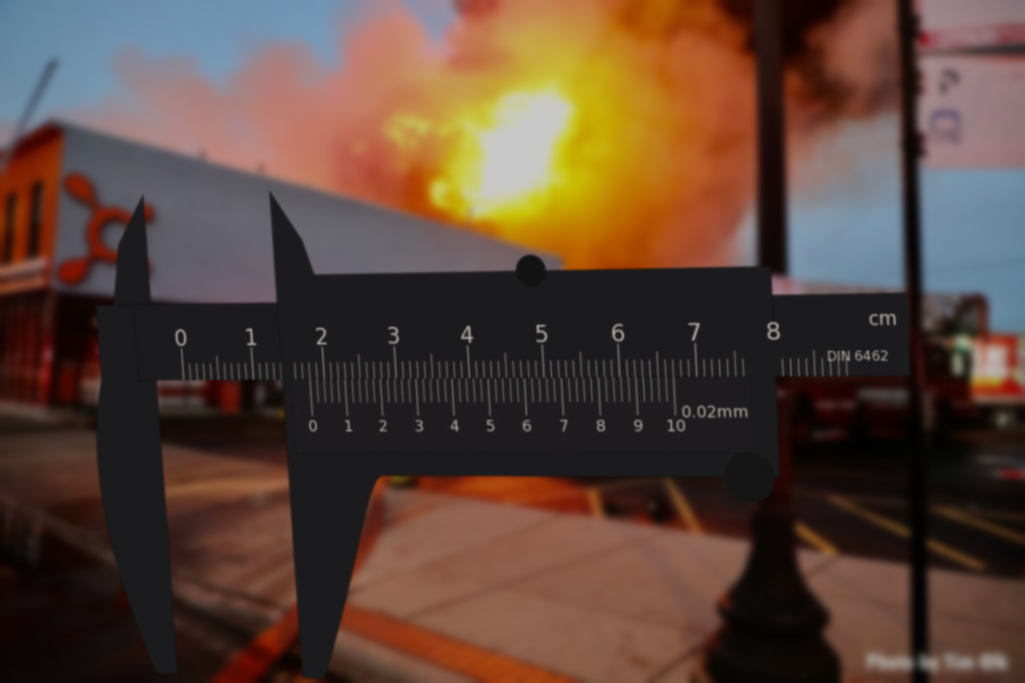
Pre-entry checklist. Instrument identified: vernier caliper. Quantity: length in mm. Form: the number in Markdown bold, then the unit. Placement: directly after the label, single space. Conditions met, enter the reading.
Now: **18.0** mm
